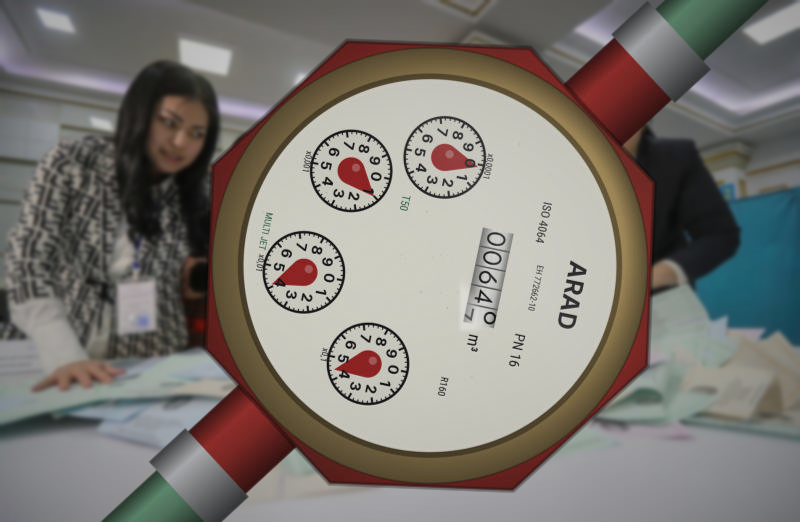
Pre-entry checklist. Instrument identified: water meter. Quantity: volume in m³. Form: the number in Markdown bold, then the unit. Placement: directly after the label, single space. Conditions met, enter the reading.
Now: **646.4410** m³
